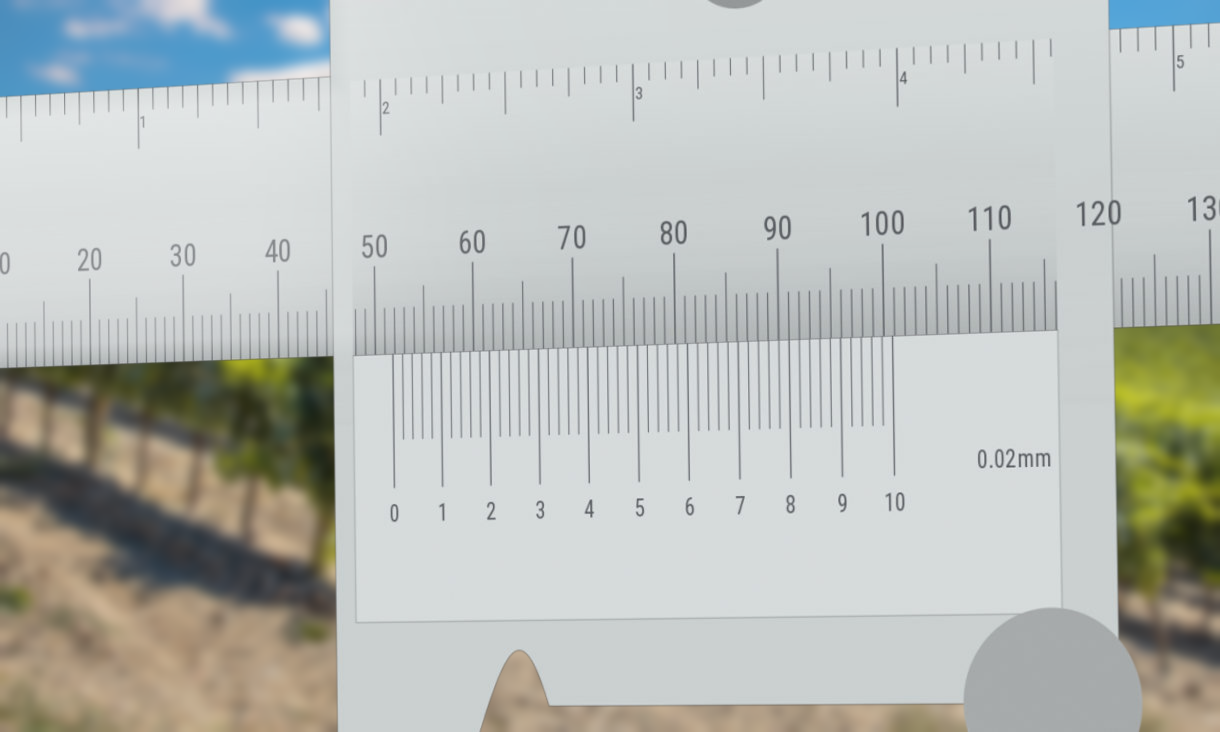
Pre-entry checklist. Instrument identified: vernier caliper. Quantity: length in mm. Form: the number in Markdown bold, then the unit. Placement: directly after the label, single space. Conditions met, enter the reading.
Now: **51.8** mm
